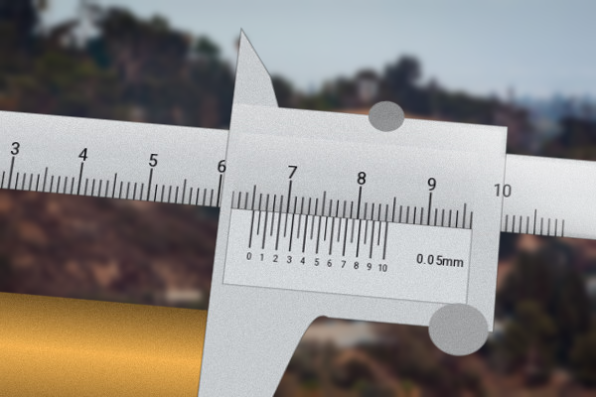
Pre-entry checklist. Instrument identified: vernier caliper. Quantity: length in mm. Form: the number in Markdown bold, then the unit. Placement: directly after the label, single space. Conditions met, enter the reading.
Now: **65.2** mm
